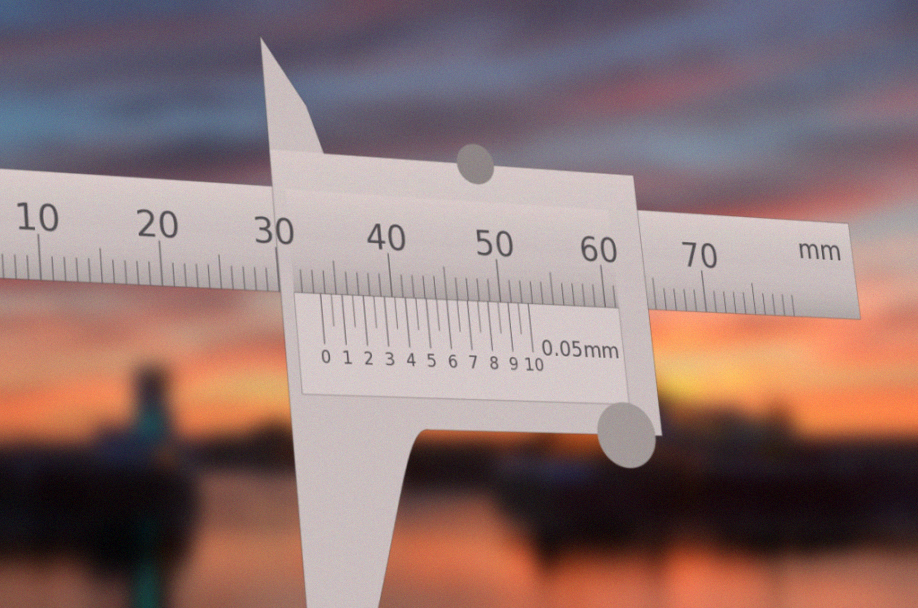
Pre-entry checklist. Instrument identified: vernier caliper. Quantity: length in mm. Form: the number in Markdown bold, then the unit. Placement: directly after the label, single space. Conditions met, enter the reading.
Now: **33.6** mm
